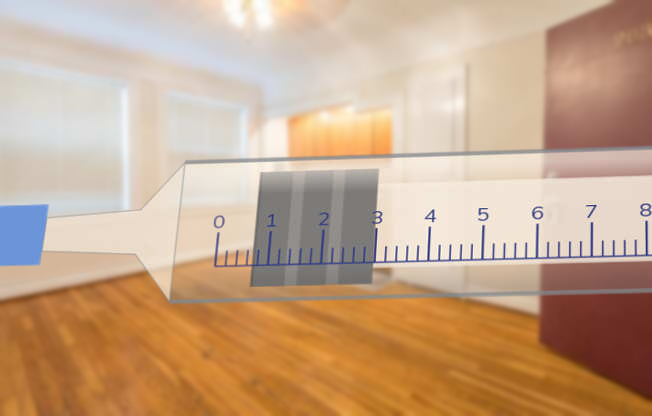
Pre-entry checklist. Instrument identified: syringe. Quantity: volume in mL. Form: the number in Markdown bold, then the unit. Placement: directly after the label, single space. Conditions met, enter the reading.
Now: **0.7** mL
